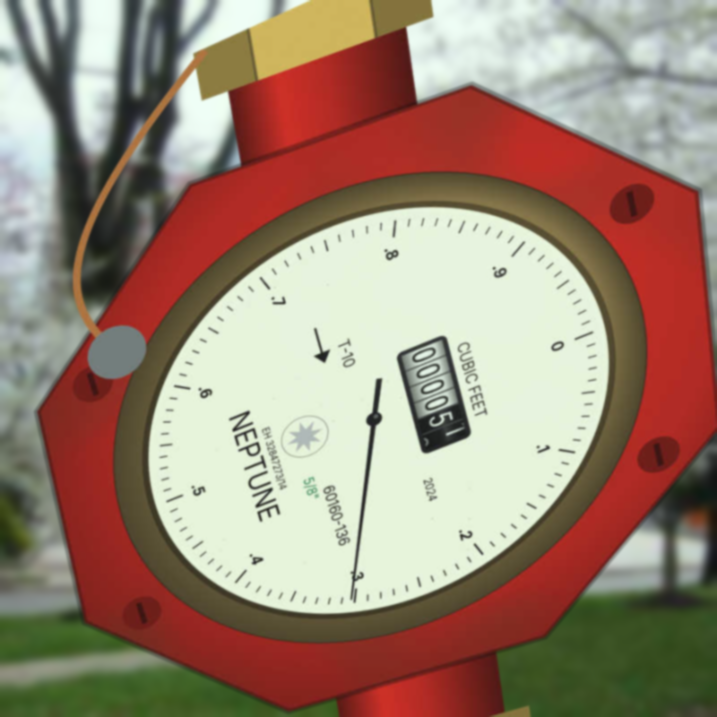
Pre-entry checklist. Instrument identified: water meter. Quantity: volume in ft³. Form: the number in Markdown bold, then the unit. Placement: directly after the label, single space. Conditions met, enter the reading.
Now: **51.30** ft³
